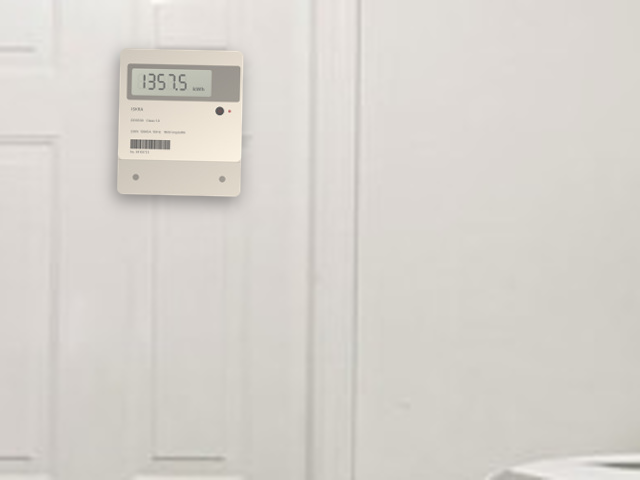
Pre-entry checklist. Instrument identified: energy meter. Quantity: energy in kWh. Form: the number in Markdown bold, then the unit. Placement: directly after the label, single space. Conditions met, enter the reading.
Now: **1357.5** kWh
